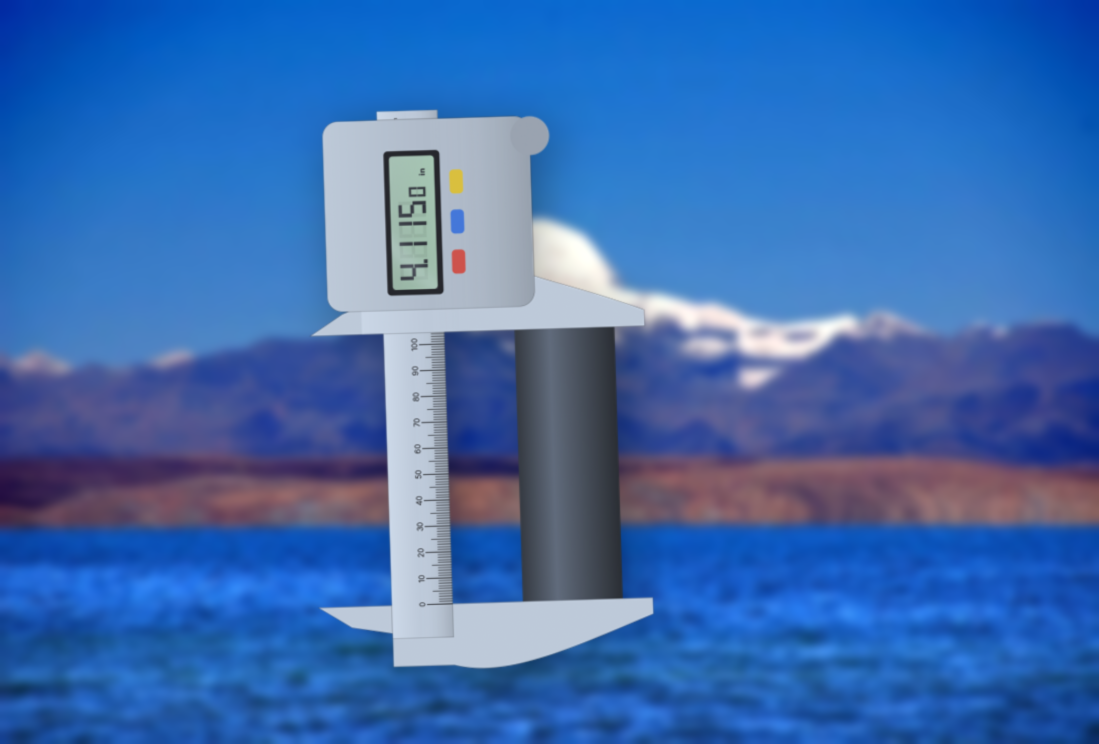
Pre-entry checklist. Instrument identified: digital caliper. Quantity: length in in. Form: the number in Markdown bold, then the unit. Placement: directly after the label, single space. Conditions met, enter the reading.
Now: **4.1150** in
